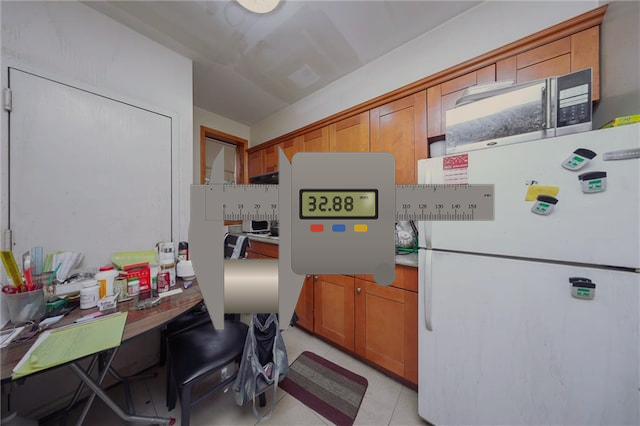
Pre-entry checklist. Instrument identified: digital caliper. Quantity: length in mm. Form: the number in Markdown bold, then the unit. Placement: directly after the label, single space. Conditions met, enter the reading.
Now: **32.88** mm
